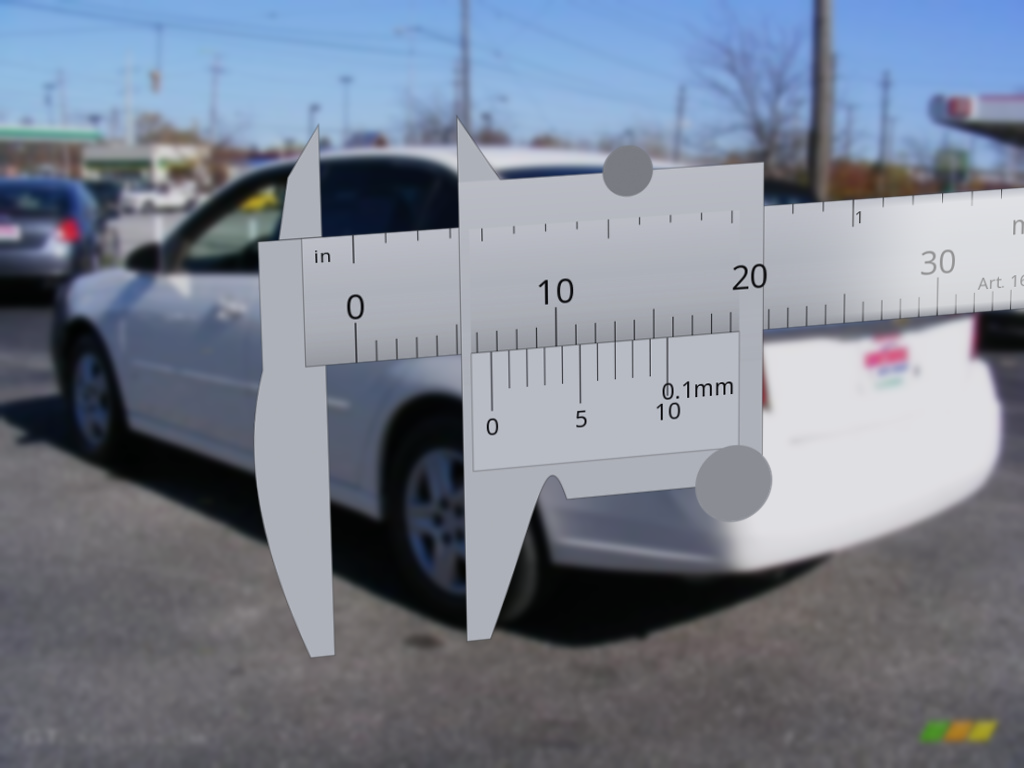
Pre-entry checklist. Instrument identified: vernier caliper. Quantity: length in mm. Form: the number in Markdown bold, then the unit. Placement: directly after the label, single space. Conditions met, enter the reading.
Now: **6.7** mm
